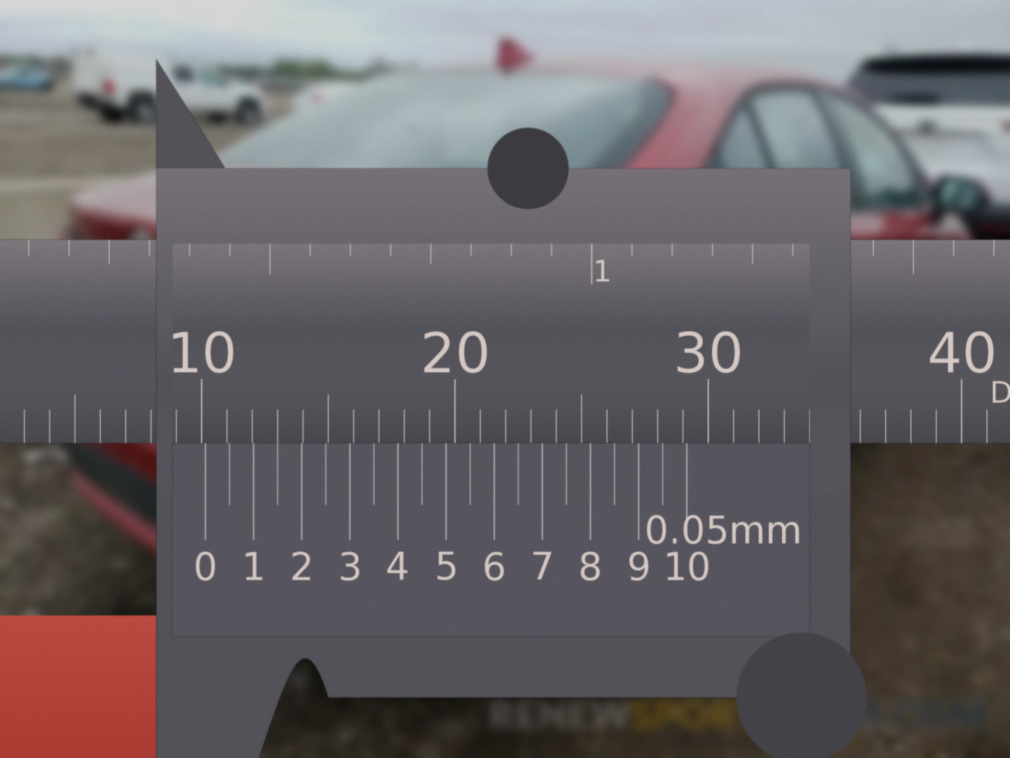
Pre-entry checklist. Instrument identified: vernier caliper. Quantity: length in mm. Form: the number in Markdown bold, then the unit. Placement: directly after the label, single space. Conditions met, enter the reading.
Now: **10.15** mm
